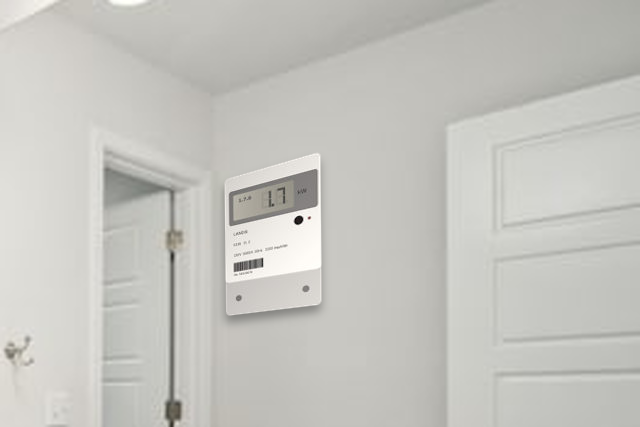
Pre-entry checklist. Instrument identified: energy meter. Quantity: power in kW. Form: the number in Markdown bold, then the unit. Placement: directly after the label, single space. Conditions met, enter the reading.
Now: **1.7** kW
